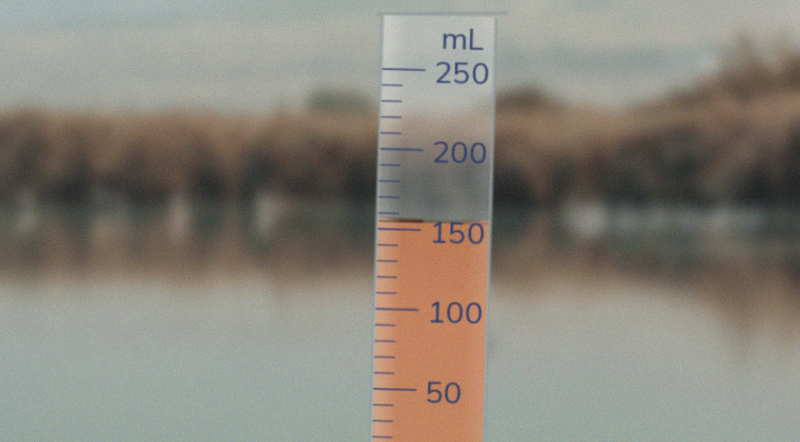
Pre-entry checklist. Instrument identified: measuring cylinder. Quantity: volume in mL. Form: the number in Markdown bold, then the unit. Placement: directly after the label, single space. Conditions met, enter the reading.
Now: **155** mL
